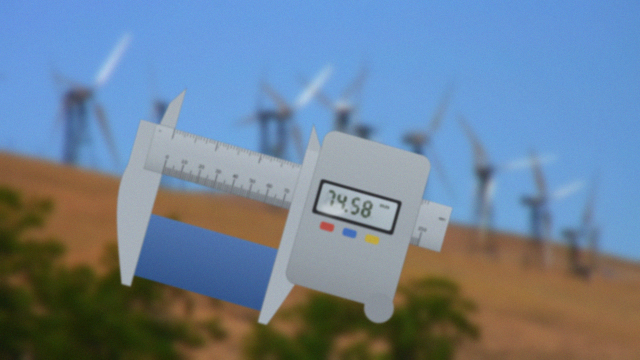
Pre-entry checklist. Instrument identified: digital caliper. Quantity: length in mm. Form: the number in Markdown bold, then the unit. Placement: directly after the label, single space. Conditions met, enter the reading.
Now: **74.58** mm
